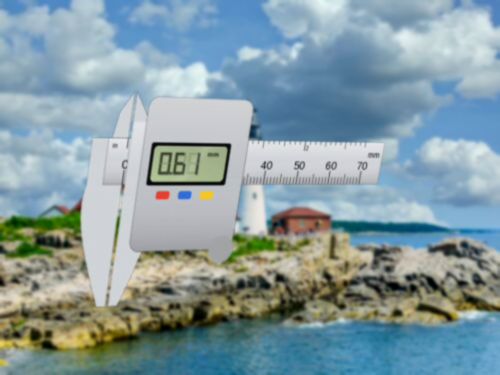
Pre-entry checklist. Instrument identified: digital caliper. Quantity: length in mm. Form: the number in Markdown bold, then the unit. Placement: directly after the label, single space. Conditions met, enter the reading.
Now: **0.61** mm
